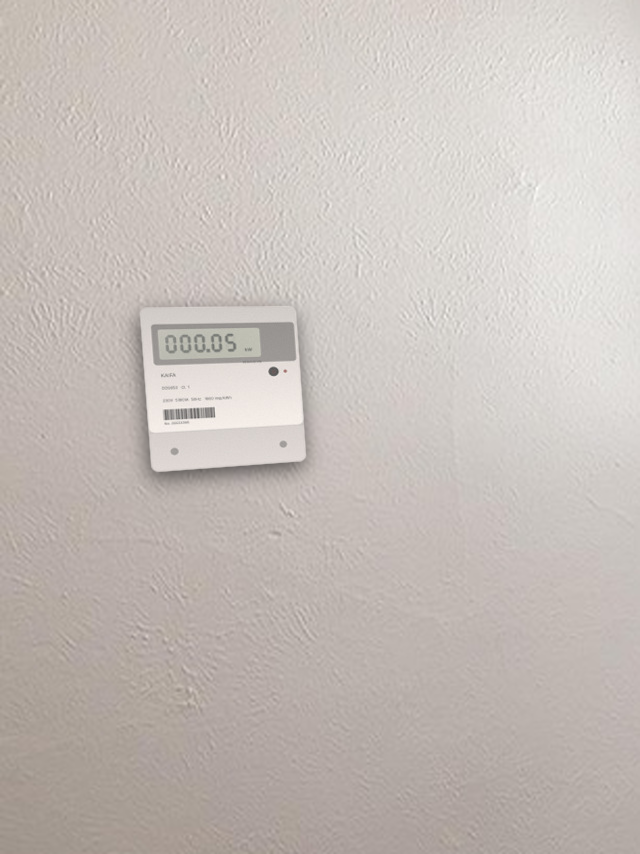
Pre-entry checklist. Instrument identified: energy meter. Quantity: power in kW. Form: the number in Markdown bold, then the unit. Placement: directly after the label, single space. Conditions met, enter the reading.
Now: **0.05** kW
